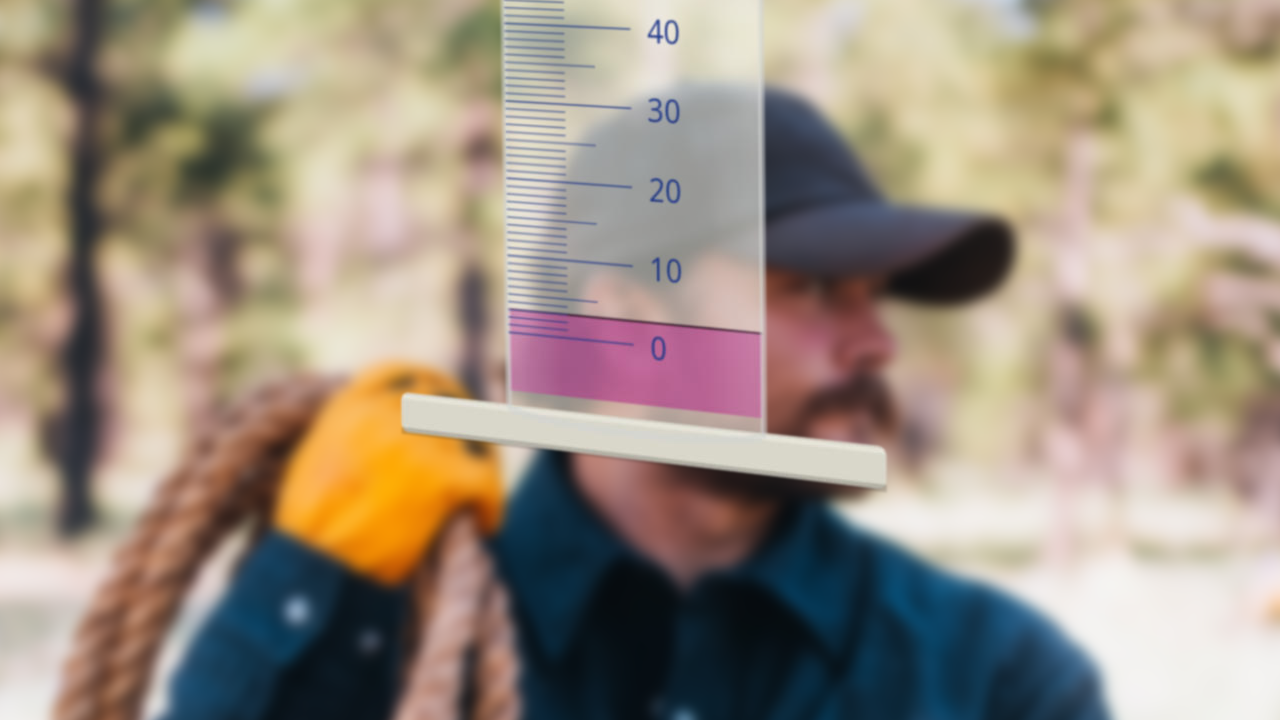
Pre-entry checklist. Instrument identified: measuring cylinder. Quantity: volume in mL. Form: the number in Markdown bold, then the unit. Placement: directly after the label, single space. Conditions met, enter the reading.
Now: **3** mL
